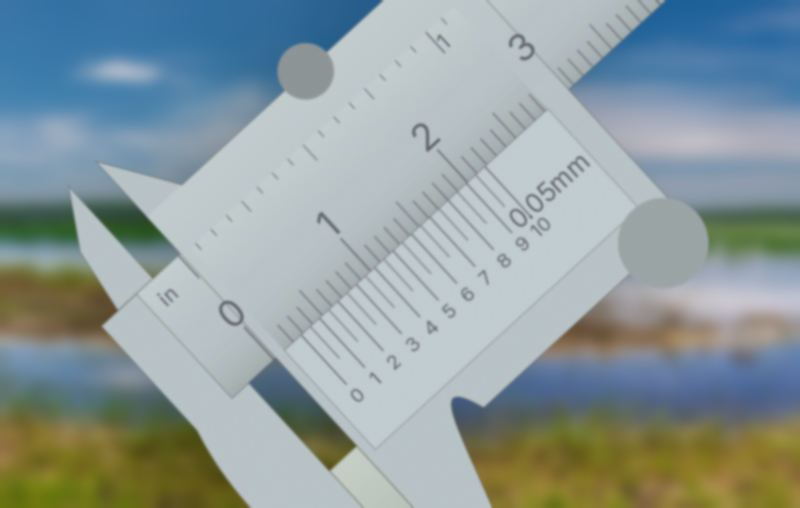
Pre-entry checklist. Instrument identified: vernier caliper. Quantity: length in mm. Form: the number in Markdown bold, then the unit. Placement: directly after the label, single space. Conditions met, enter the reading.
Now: **2.8** mm
